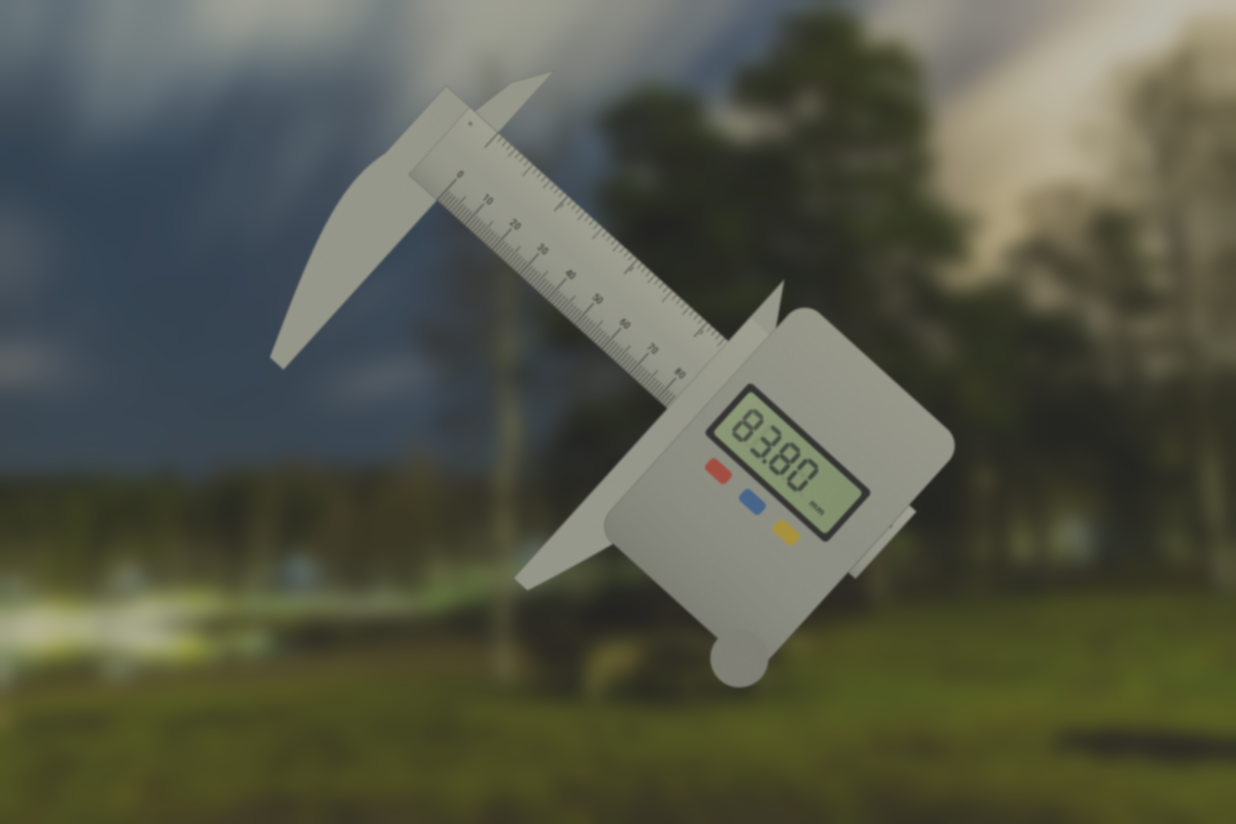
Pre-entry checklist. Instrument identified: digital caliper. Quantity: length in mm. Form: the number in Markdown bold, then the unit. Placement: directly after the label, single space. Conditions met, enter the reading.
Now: **83.80** mm
